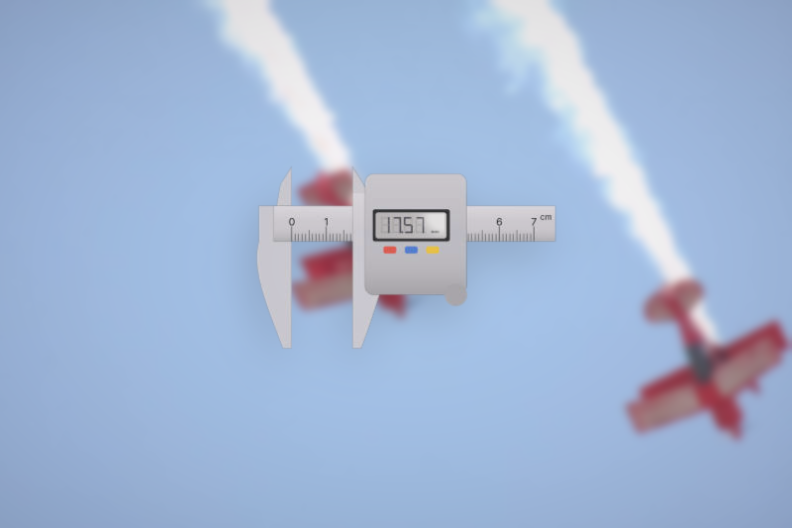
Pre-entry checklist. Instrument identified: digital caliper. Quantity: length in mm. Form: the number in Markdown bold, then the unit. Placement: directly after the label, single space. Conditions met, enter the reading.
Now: **17.57** mm
